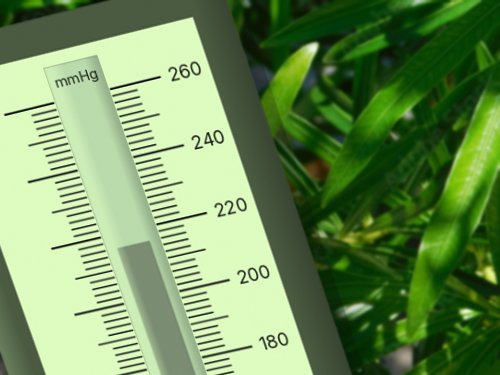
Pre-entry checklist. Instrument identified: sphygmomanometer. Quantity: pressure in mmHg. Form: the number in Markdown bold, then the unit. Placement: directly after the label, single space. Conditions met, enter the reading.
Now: **216** mmHg
